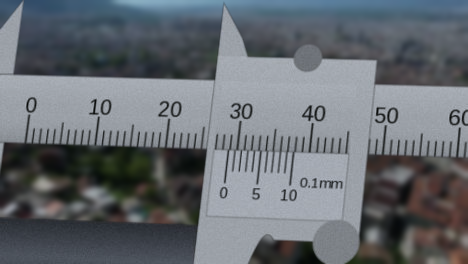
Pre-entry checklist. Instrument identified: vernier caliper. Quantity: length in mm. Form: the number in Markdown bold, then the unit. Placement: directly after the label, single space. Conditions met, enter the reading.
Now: **28.8** mm
